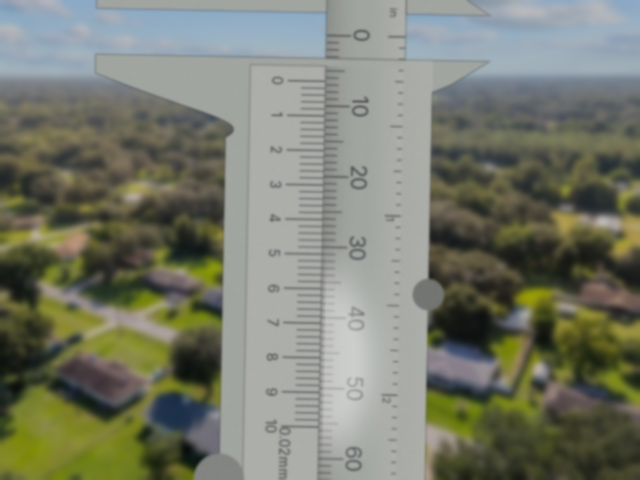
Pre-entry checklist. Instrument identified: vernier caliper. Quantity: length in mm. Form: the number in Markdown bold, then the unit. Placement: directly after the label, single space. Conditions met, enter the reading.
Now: **6.5** mm
